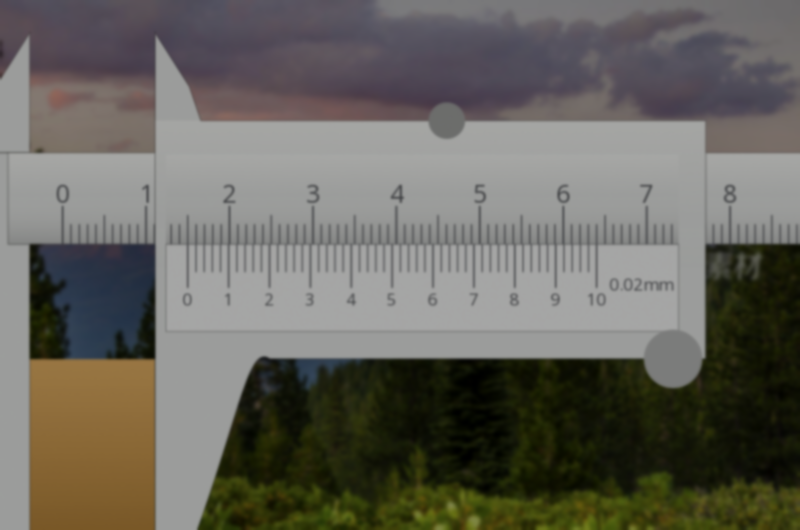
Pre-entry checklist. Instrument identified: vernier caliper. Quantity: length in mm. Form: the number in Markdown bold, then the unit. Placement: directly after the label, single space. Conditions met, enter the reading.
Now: **15.0** mm
